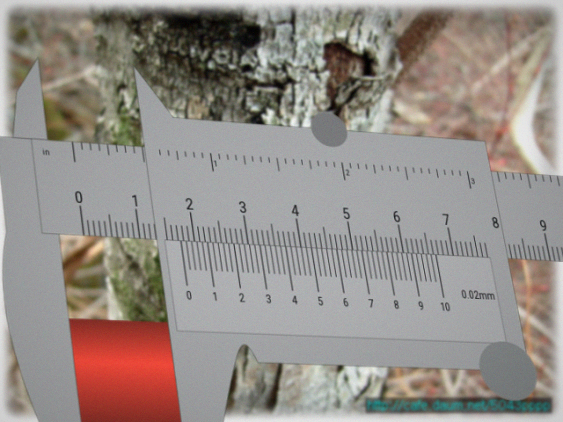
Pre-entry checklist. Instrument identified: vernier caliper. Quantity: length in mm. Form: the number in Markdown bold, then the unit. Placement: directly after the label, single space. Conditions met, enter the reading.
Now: **17.5** mm
